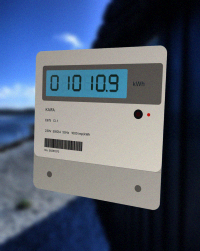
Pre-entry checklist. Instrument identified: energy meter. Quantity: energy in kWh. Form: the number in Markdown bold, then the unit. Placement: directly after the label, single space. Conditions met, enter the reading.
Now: **1010.9** kWh
